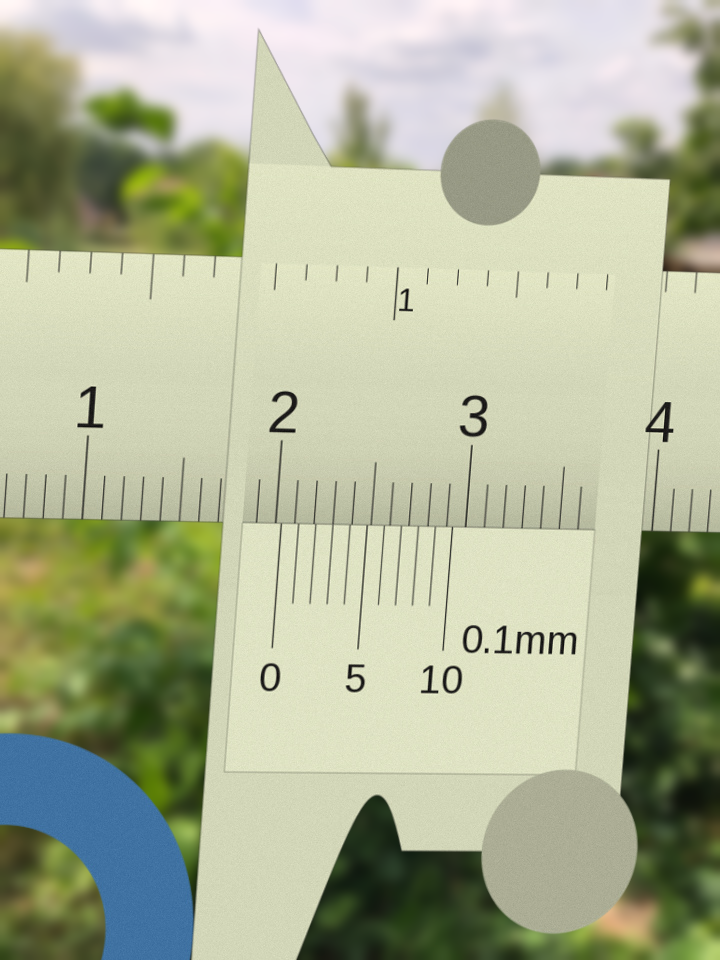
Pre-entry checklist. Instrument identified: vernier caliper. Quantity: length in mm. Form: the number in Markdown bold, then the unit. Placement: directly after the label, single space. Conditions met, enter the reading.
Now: **20.3** mm
